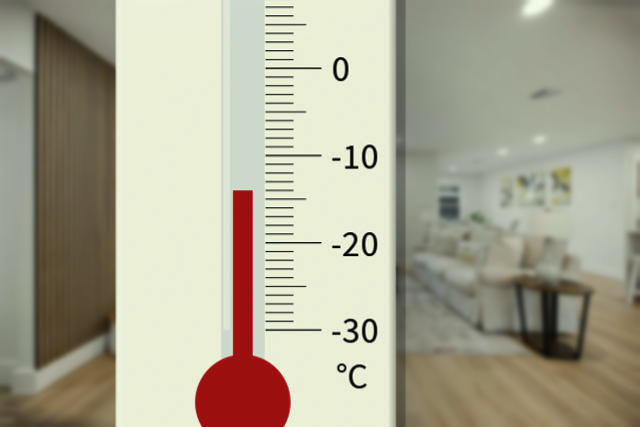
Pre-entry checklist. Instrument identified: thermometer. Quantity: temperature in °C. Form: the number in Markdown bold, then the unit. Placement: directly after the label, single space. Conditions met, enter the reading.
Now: **-14** °C
